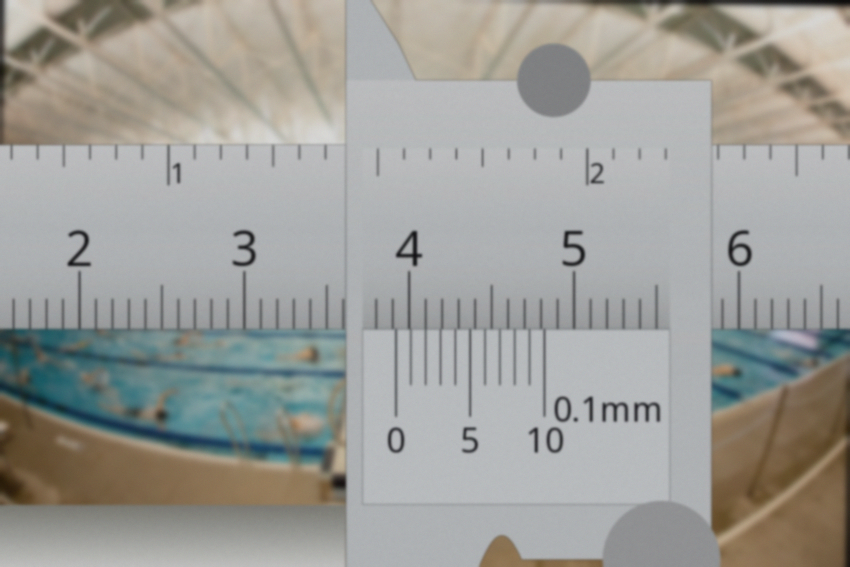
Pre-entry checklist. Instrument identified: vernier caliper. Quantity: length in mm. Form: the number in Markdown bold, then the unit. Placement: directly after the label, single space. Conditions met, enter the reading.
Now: **39.2** mm
